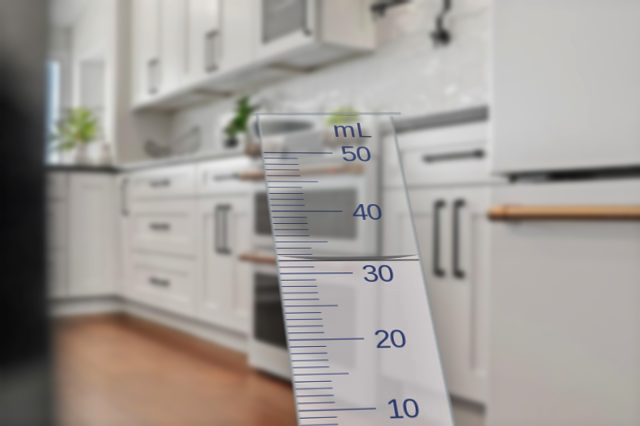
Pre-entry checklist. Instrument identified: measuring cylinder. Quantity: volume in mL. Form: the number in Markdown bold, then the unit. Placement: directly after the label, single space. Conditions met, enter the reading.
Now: **32** mL
